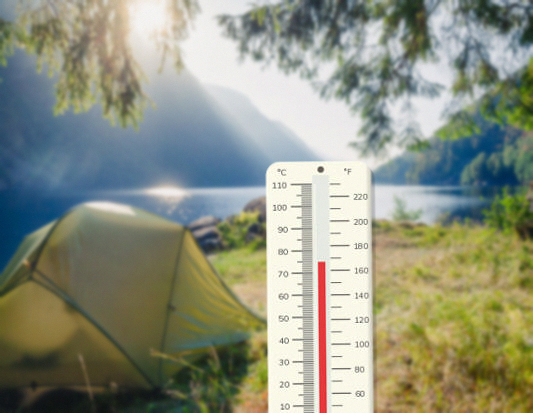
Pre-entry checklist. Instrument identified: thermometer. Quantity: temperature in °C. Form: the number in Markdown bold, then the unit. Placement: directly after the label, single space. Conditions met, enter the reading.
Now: **75** °C
